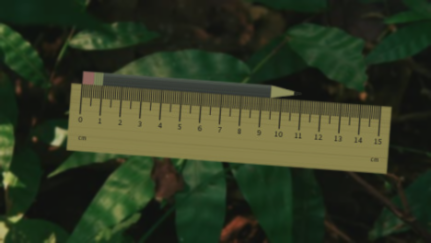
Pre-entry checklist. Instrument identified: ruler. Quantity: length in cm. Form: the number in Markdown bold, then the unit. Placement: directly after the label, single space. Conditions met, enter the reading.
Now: **11** cm
